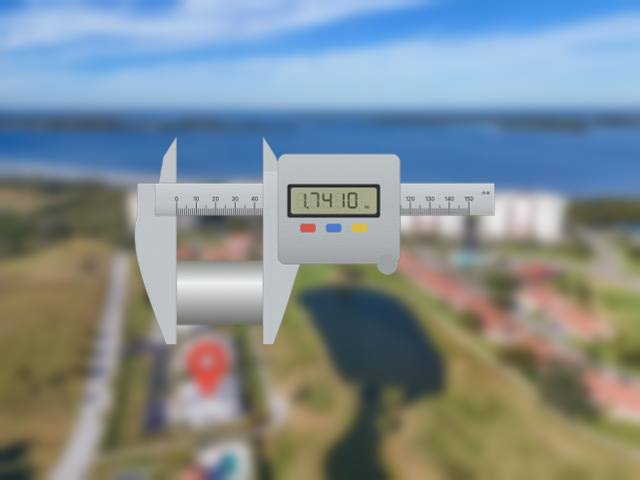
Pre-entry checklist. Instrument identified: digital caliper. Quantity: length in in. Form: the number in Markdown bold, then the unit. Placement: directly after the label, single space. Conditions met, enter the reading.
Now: **1.7410** in
